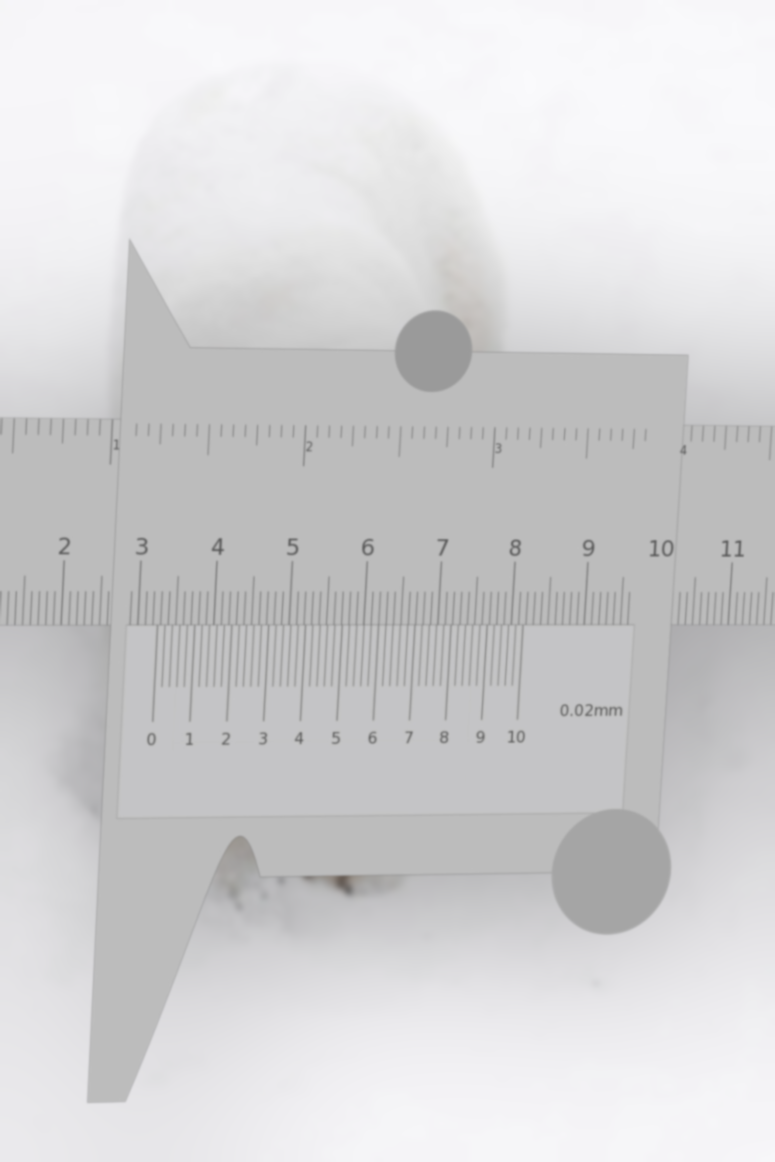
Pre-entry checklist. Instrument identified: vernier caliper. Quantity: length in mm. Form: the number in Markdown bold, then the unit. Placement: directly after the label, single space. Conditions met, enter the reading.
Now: **32.6** mm
